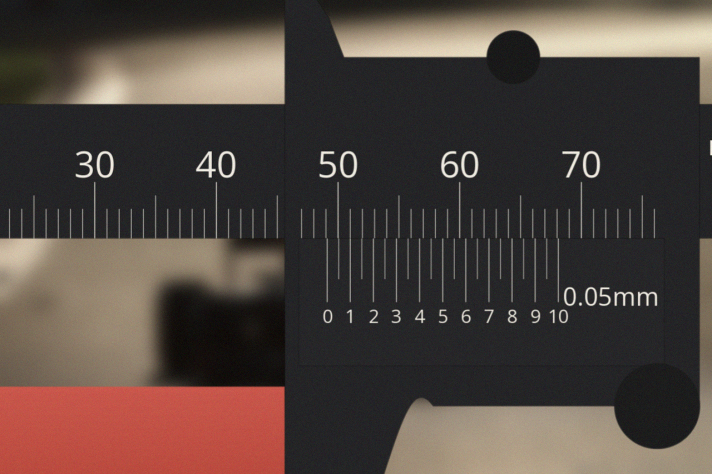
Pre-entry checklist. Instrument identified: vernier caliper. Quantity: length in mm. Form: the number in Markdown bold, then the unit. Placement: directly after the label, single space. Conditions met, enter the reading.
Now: **49.1** mm
